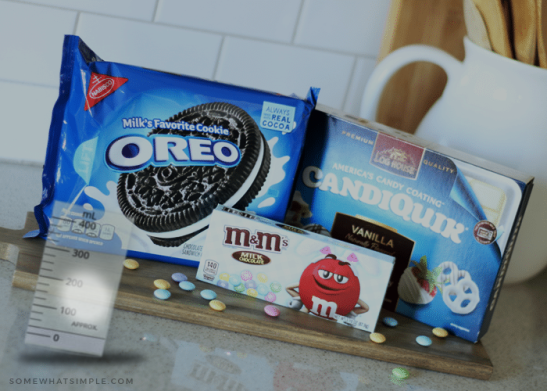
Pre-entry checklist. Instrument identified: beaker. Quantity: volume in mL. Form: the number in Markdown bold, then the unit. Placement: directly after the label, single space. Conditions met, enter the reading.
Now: **25** mL
